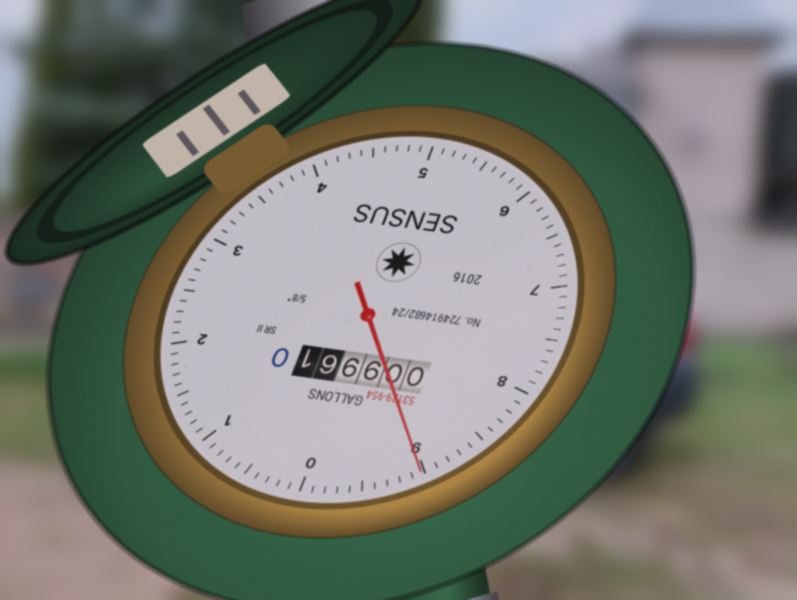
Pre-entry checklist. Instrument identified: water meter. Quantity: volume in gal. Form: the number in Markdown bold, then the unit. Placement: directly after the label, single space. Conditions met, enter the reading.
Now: **99609.0** gal
